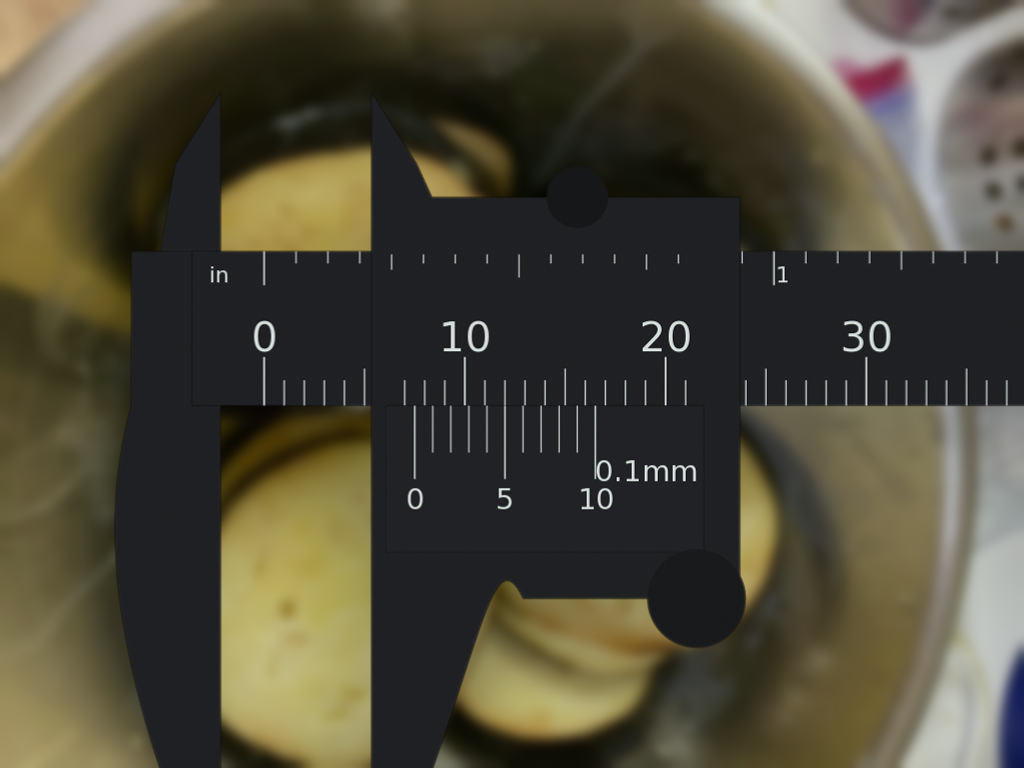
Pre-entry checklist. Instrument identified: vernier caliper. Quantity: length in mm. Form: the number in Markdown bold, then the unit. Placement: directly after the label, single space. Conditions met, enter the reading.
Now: **7.5** mm
